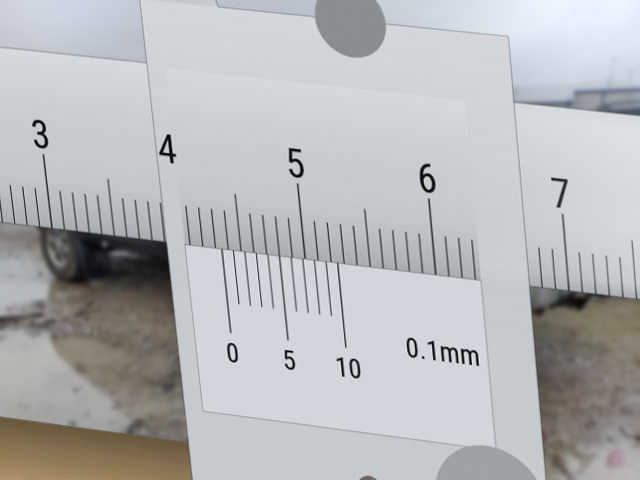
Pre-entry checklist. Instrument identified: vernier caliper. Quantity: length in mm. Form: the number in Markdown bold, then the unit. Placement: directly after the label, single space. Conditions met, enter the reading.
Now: **43.5** mm
